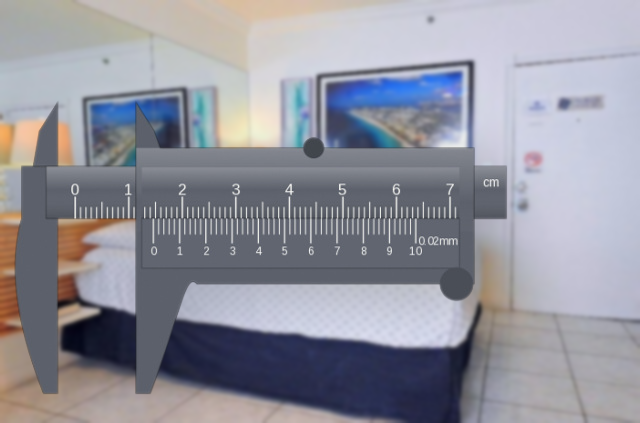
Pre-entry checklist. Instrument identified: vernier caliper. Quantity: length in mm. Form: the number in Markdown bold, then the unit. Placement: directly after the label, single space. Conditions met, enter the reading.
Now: **14.6** mm
